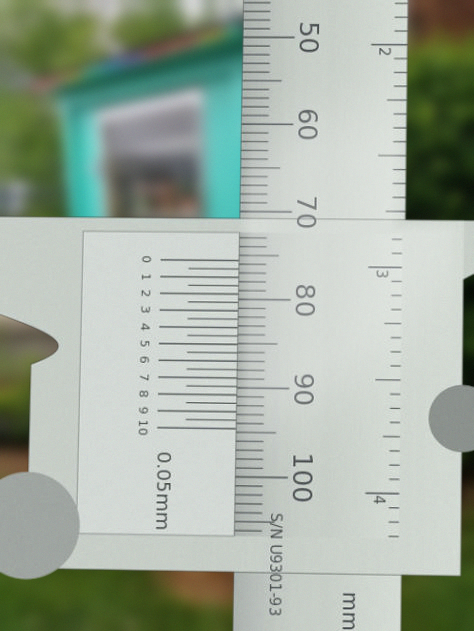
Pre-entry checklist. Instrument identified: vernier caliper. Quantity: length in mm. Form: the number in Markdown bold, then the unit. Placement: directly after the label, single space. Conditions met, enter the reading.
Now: **75.6** mm
